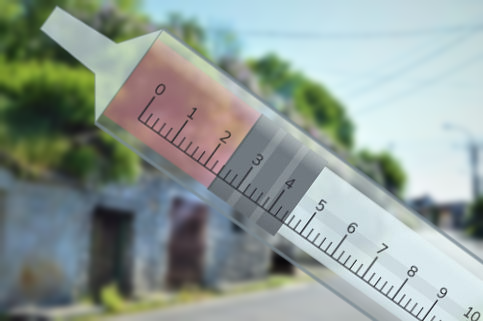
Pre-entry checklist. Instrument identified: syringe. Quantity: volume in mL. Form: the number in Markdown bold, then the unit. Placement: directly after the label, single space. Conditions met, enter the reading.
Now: **2.4** mL
